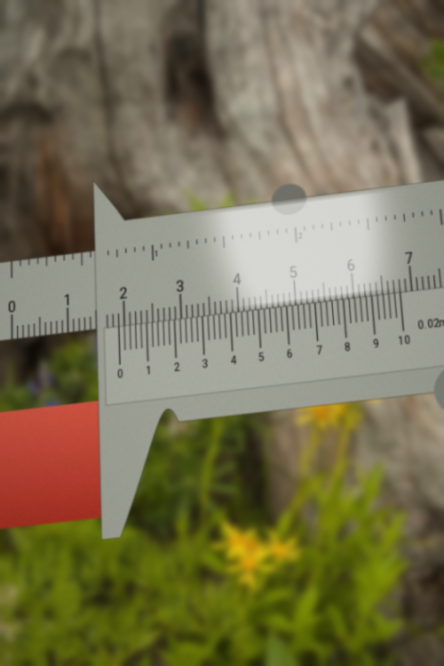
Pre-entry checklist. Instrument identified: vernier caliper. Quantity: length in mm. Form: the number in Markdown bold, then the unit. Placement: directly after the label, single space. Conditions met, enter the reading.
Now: **19.0** mm
